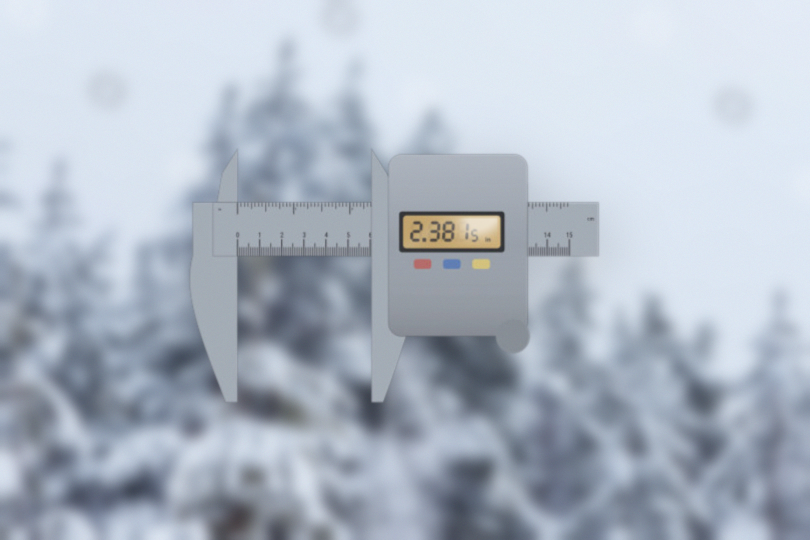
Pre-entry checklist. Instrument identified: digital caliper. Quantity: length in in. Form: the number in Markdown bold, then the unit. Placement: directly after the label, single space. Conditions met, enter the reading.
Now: **2.3815** in
